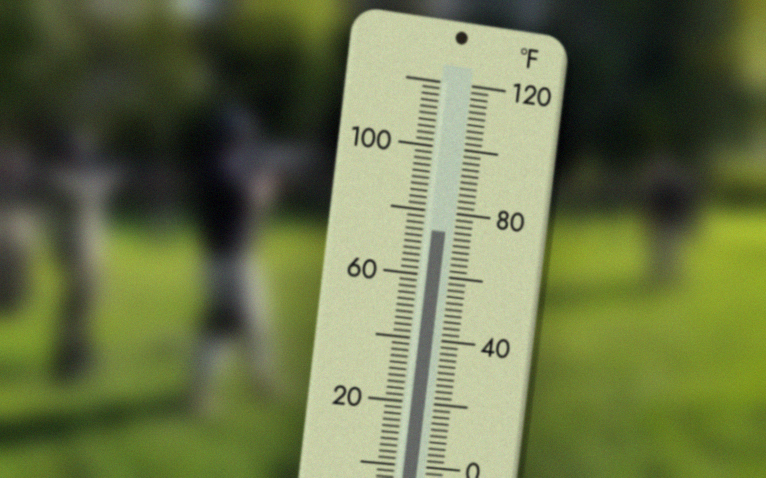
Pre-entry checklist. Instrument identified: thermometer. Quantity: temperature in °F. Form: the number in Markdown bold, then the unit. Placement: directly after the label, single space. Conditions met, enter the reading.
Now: **74** °F
